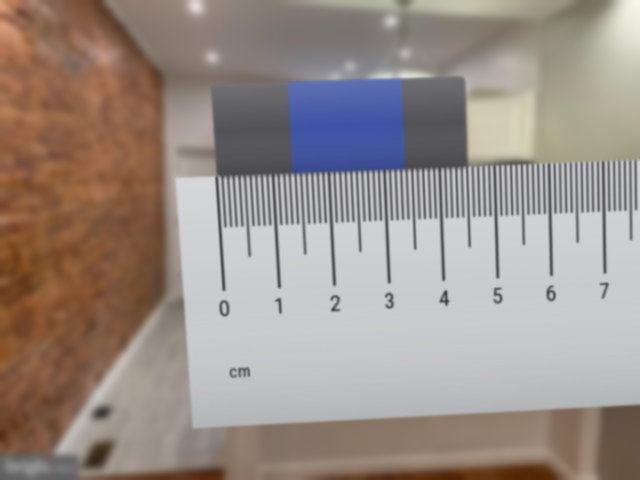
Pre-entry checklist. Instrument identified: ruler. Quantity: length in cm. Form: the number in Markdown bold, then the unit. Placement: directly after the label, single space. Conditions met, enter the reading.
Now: **4.5** cm
